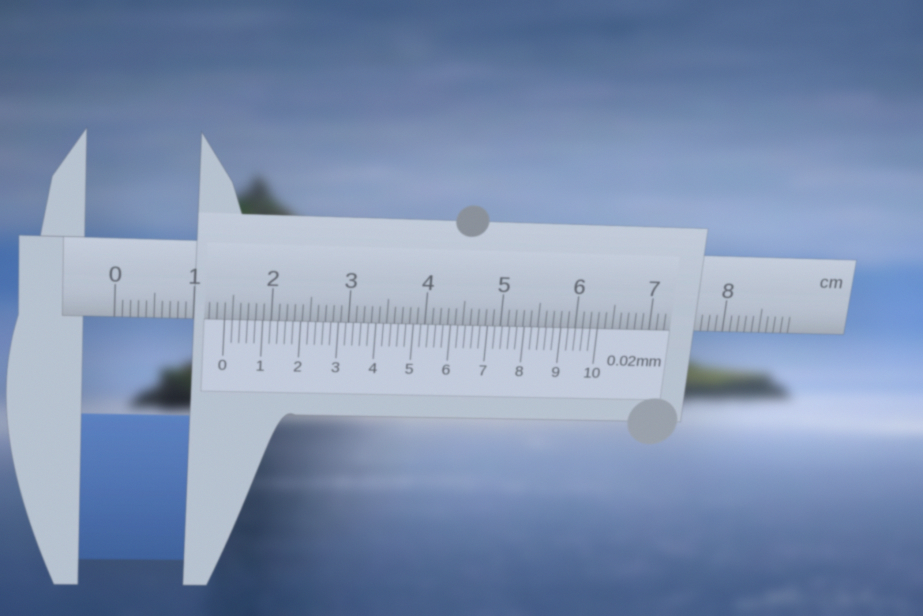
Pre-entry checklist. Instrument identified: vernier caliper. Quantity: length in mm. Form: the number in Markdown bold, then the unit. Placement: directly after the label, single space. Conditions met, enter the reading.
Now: **14.0** mm
